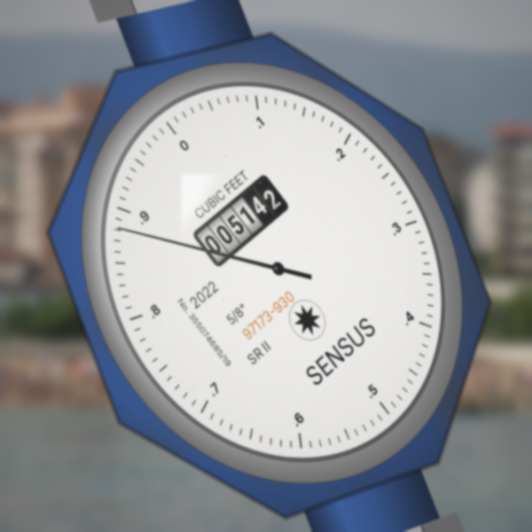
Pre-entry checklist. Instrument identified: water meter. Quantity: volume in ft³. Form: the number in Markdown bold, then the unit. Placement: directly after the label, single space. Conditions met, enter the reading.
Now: **5141.88** ft³
